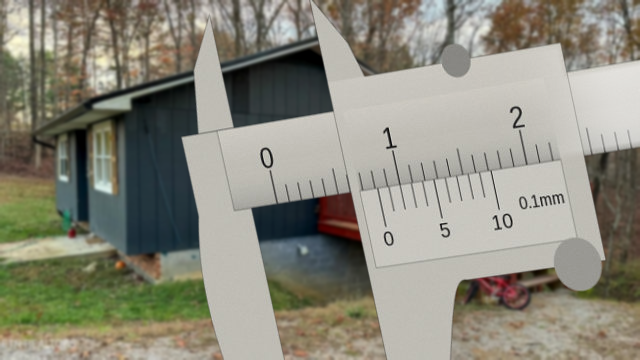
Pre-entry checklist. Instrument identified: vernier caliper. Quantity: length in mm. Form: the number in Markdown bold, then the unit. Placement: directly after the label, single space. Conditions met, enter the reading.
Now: **8.2** mm
